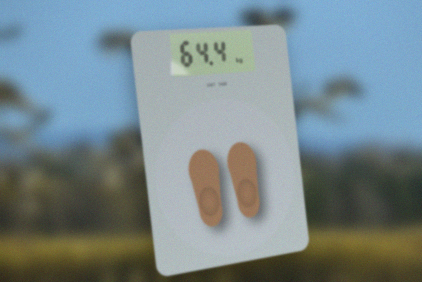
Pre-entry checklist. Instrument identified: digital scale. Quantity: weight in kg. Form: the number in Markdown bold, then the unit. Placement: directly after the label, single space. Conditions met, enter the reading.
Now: **64.4** kg
